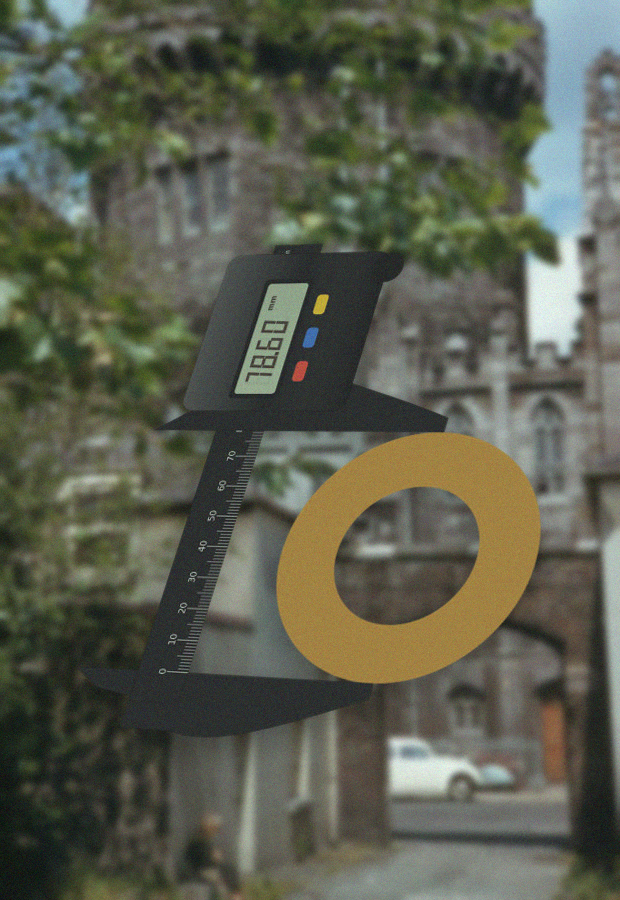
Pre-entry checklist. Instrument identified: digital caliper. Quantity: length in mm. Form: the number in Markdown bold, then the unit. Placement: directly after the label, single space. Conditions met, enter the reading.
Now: **78.60** mm
